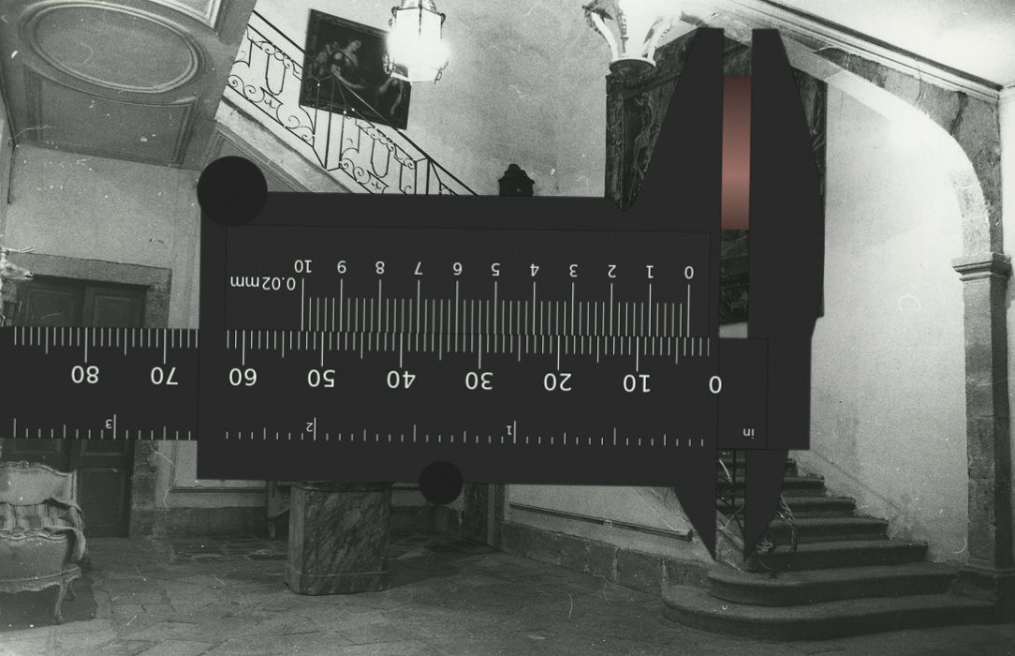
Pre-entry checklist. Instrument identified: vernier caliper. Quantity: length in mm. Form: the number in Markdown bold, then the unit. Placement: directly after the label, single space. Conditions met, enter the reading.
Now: **3.6** mm
